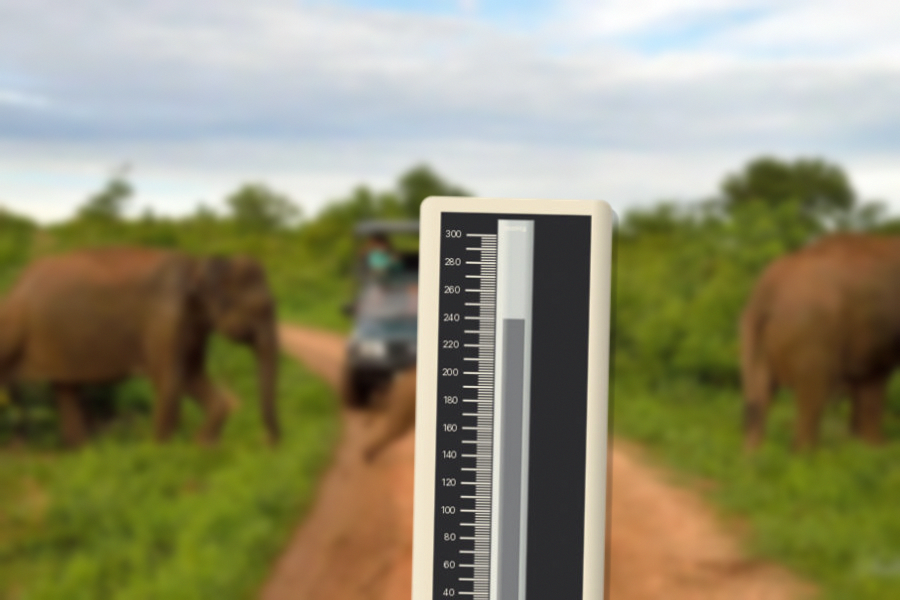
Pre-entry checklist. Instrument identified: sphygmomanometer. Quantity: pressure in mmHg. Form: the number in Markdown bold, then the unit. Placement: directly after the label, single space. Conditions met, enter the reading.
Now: **240** mmHg
